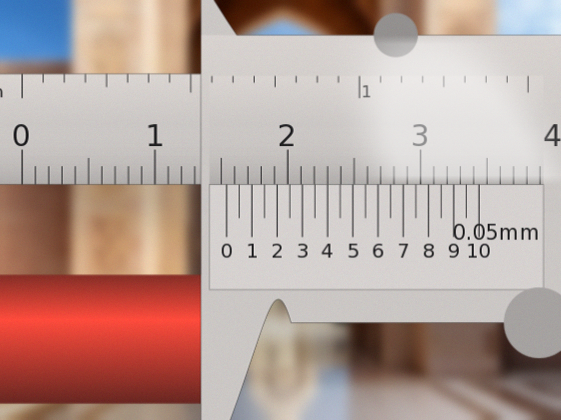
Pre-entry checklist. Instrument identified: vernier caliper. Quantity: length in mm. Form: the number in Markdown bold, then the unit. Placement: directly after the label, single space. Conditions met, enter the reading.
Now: **15.4** mm
